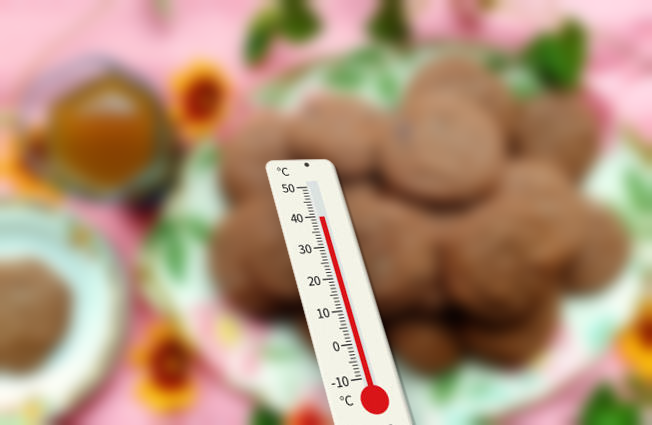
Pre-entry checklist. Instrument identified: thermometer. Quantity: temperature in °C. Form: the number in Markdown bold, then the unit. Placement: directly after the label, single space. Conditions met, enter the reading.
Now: **40** °C
